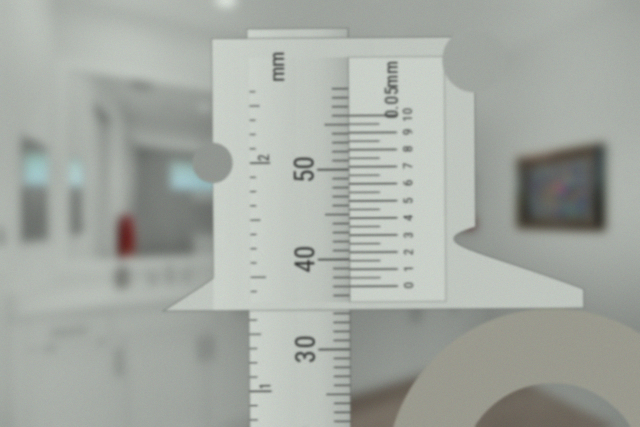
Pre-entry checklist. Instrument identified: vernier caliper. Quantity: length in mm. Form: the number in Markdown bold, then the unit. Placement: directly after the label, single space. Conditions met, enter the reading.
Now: **37.0** mm
